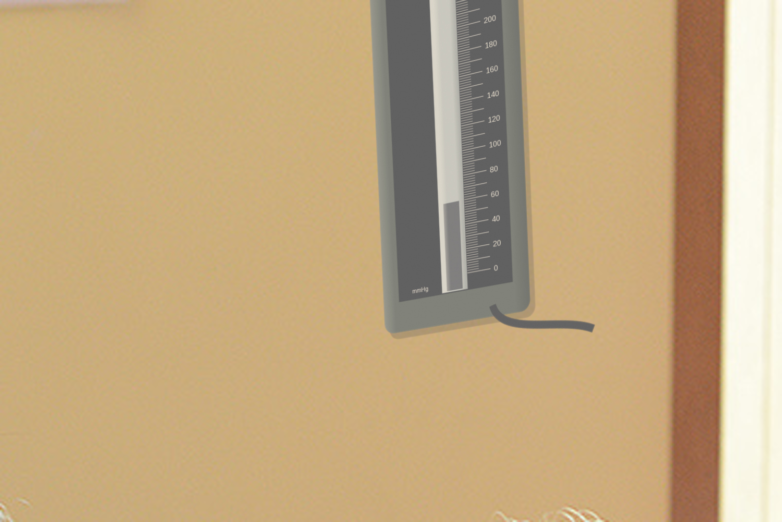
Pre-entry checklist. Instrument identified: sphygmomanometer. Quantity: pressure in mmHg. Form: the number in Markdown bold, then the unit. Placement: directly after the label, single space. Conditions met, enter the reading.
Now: **60** mmHg
